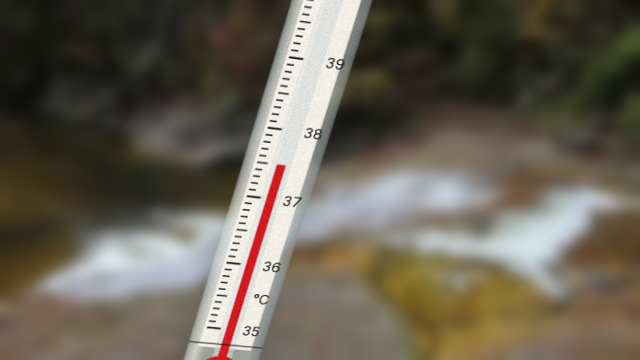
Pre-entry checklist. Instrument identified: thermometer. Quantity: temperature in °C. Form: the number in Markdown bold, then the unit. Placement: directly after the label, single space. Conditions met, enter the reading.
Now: **37.5** °C
